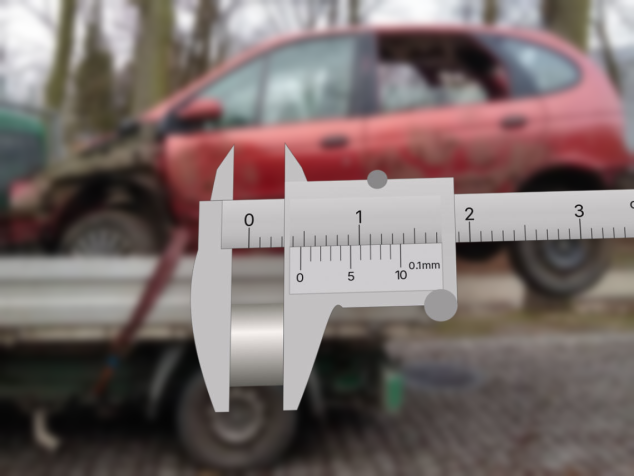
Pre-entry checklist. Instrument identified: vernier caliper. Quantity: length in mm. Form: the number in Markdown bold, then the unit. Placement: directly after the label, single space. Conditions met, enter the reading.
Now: **4.7** mm
